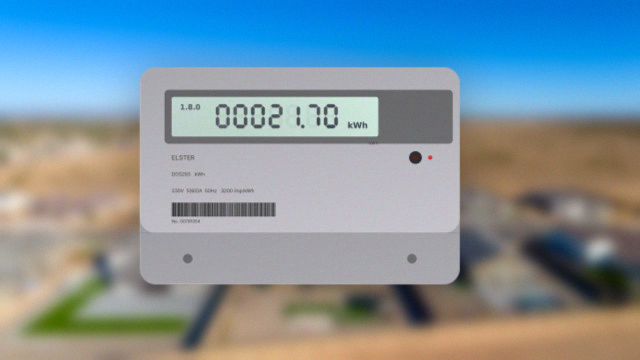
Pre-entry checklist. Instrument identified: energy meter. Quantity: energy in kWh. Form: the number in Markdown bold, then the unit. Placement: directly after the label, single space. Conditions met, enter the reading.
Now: **21.70** kWh
